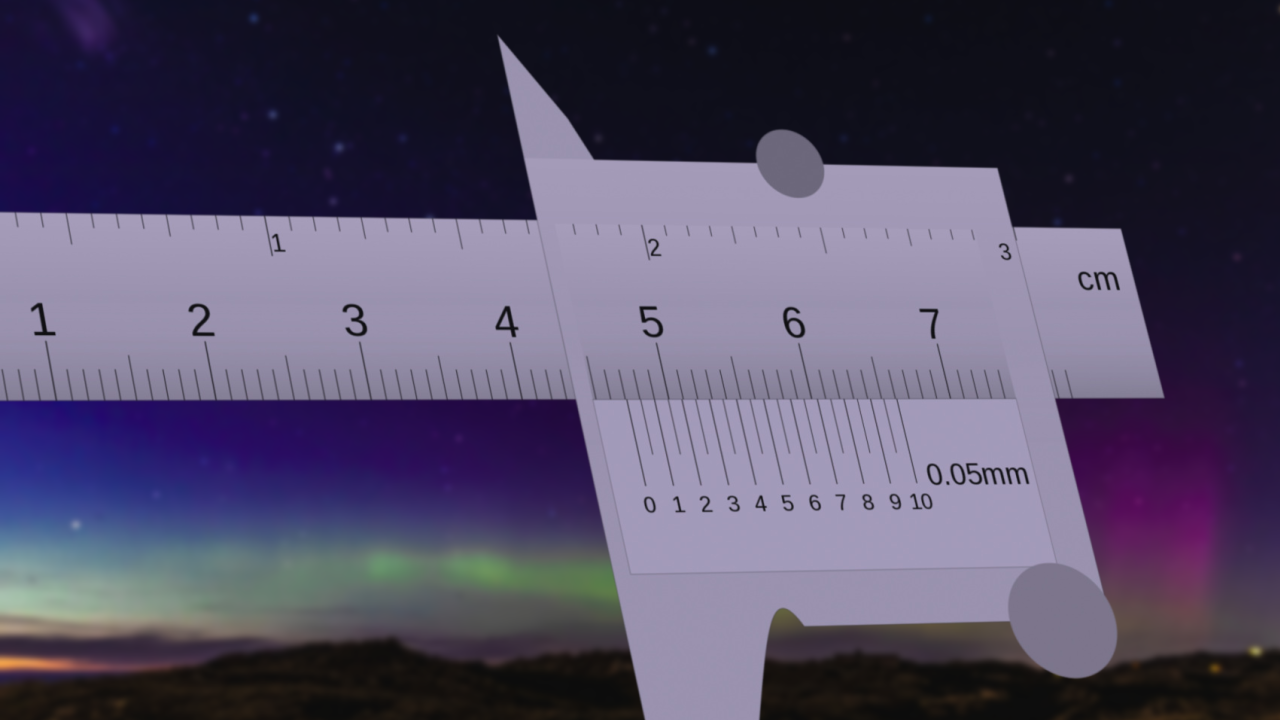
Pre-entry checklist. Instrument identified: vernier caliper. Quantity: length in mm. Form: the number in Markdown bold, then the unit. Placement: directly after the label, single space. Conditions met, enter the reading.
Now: **47.1** mm
